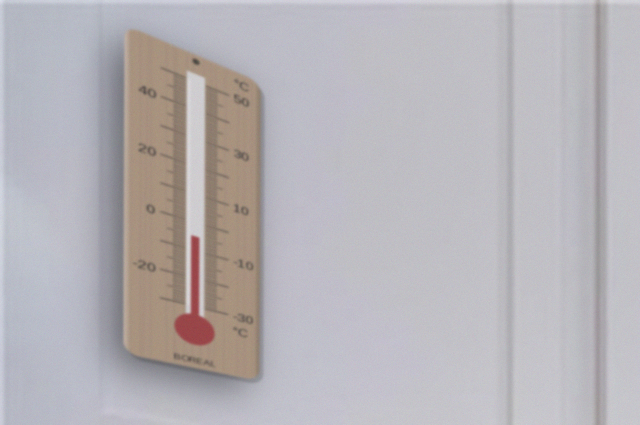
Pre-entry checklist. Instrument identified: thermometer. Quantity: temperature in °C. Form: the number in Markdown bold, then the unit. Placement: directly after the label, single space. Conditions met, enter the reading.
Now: **-5** °C
